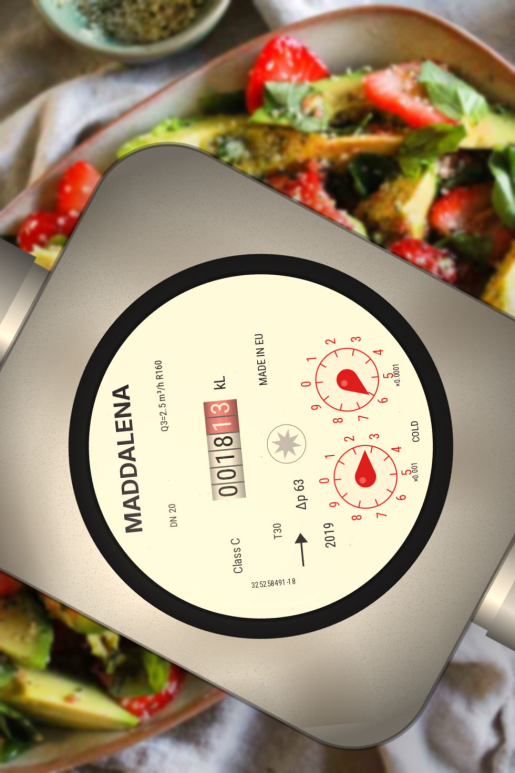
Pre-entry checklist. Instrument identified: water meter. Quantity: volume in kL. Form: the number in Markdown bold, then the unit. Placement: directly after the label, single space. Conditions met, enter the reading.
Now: **18.1326** kL
